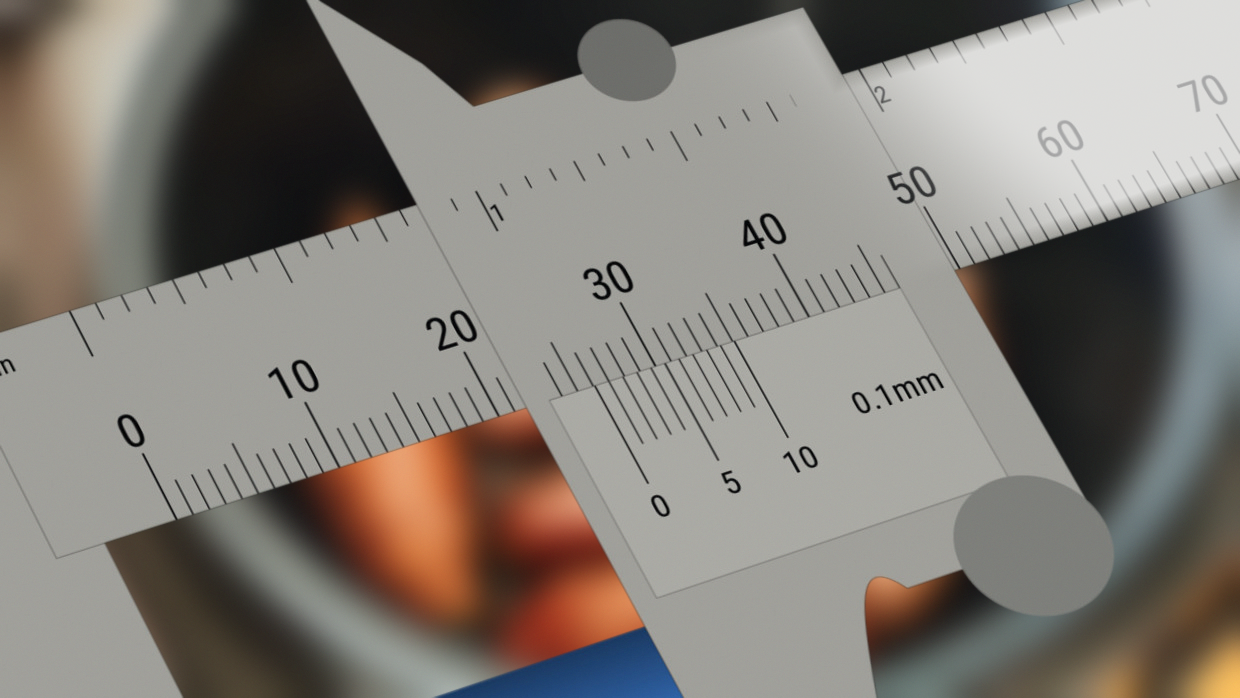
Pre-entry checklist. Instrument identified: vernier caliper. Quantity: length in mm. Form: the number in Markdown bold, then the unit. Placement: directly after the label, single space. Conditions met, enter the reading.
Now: **26.1** mm
